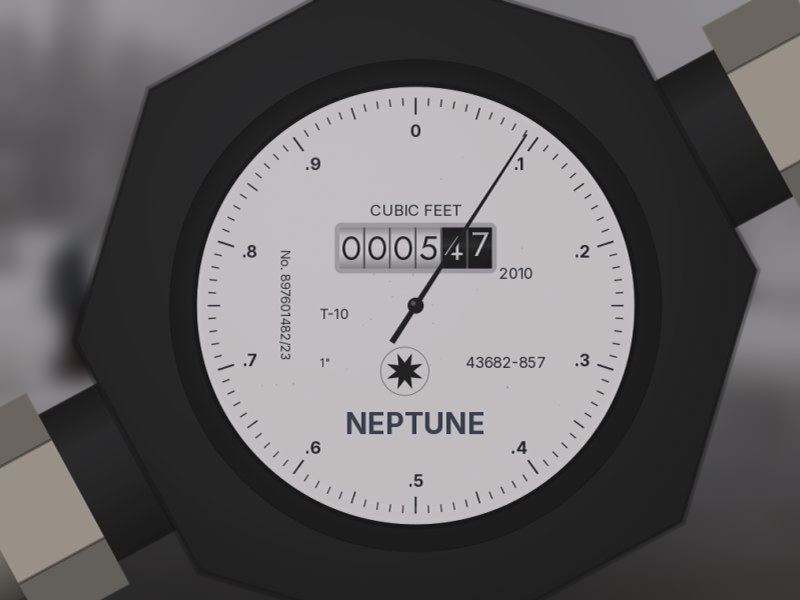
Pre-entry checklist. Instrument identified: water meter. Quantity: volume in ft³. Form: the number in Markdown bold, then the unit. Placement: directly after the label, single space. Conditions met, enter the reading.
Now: **547.09** ft³
